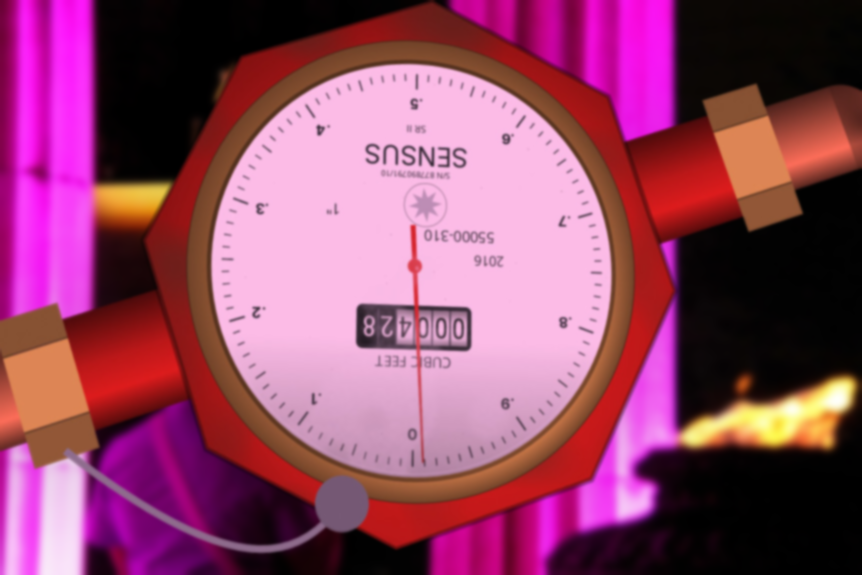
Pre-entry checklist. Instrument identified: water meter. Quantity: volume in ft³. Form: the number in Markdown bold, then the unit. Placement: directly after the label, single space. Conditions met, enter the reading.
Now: **427.99** ft³
